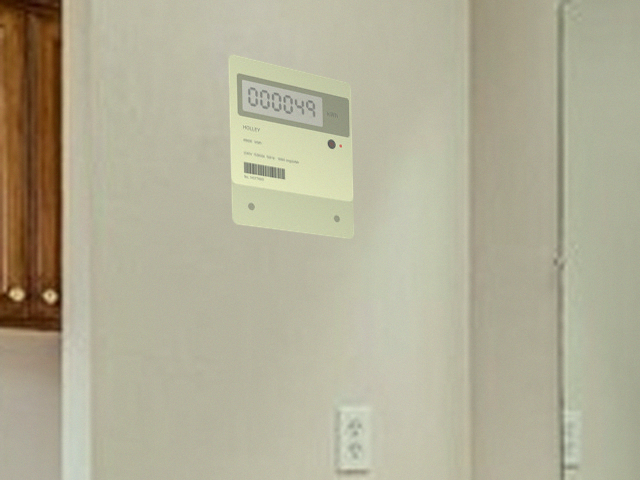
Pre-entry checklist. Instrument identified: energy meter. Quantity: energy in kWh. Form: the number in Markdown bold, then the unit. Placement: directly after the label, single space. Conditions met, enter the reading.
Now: **49** kWh
